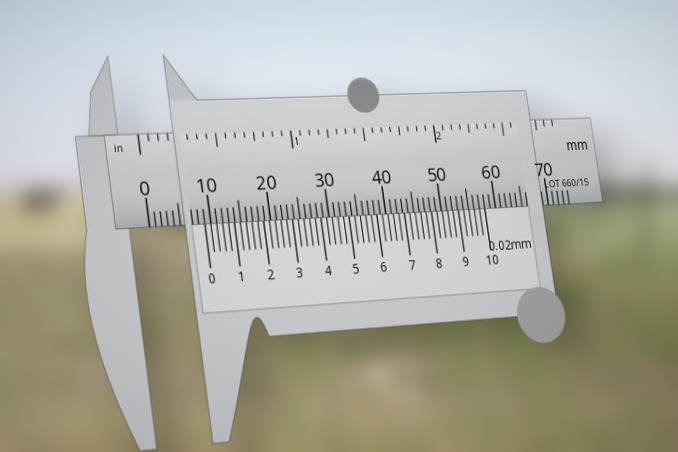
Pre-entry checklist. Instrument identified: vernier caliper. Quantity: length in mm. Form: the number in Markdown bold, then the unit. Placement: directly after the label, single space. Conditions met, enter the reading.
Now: **9.0** mm
